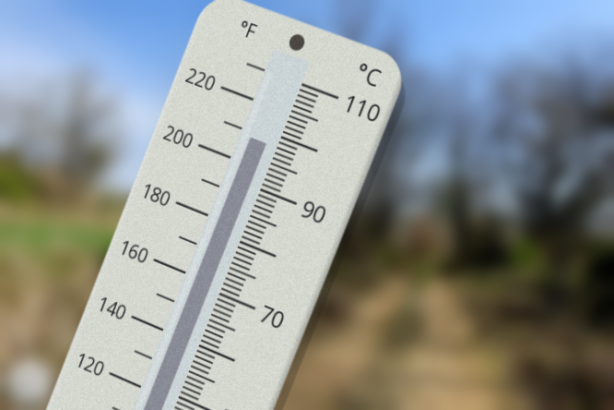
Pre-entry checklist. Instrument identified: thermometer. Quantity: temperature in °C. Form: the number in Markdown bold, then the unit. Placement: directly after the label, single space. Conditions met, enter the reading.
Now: **98** °C
